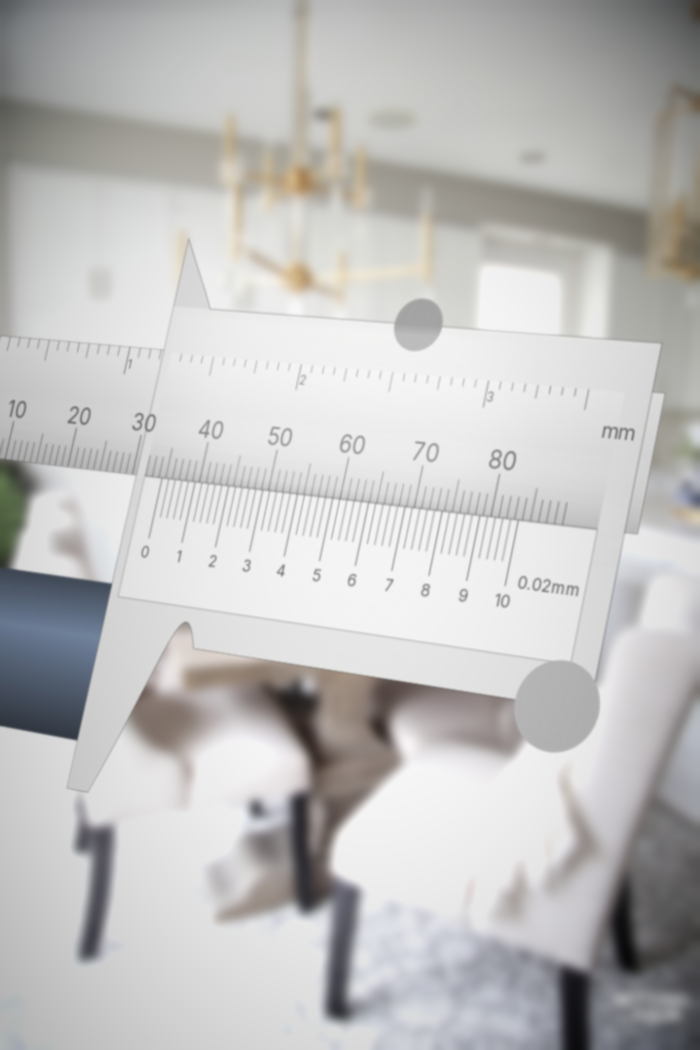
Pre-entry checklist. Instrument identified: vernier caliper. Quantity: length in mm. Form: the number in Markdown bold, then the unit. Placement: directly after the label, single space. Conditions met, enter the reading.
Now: **34.5** mm
